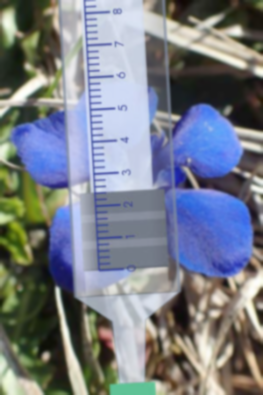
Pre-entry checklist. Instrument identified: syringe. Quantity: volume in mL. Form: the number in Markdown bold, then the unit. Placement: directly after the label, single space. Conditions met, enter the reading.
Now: **0** mL
